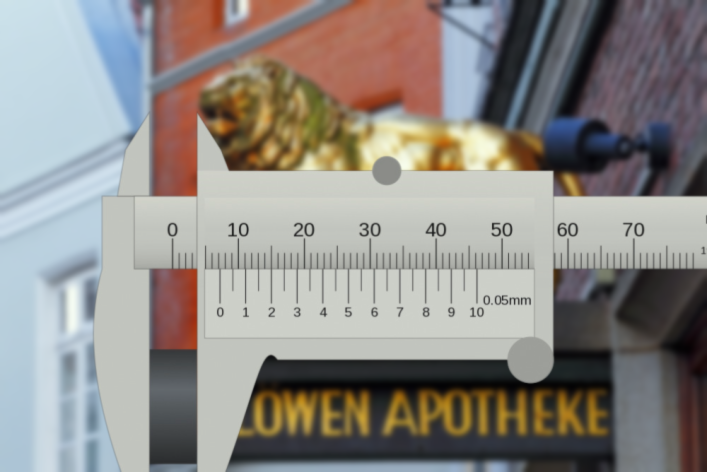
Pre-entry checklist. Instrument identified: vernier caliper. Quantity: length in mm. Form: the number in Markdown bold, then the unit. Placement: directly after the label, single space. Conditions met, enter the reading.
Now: **7.2** mm
